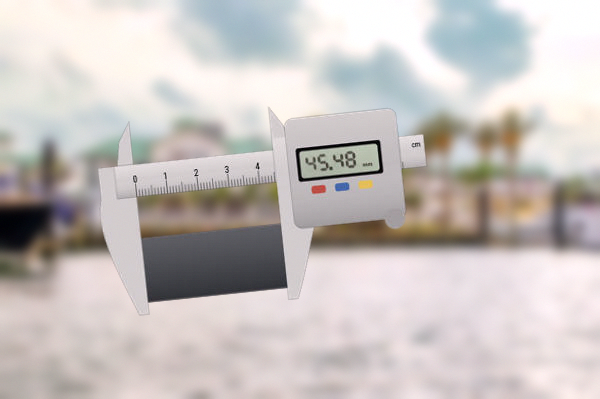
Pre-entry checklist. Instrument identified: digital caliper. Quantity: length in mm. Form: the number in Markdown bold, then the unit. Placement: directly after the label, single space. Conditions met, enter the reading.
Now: **45.48** mm
